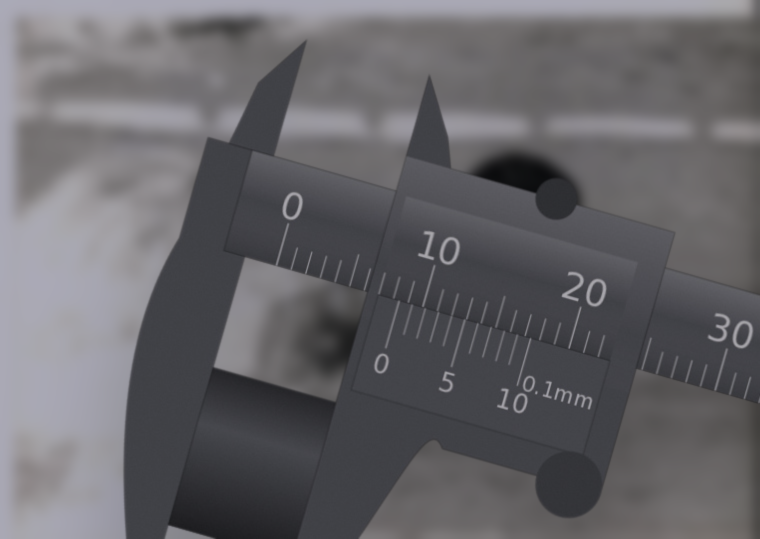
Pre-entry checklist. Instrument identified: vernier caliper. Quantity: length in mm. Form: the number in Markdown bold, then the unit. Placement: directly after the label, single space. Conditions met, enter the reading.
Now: **8.4** mm
